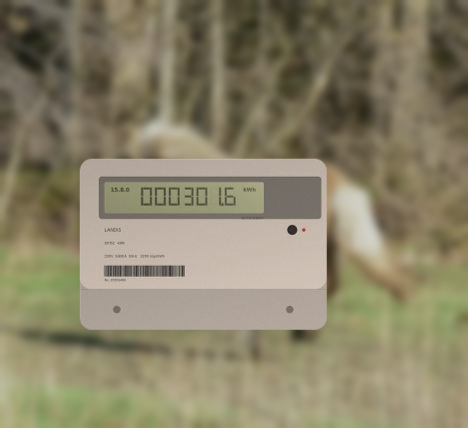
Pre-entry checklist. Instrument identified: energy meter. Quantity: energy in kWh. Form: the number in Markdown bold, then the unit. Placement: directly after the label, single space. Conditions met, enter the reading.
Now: **301.6** kWh
